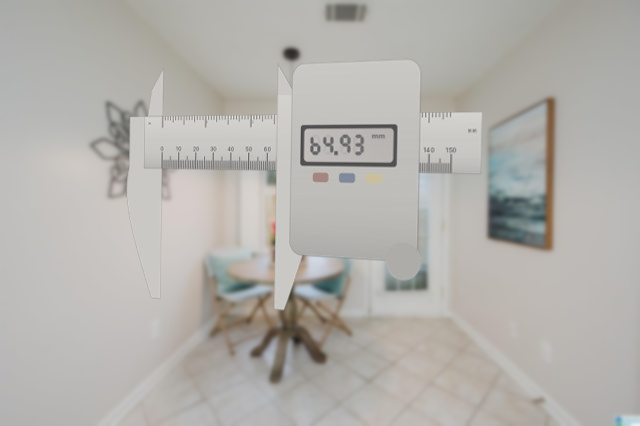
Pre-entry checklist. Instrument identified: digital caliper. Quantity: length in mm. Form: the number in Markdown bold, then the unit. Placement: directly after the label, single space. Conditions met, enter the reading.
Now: **64.93** mm
